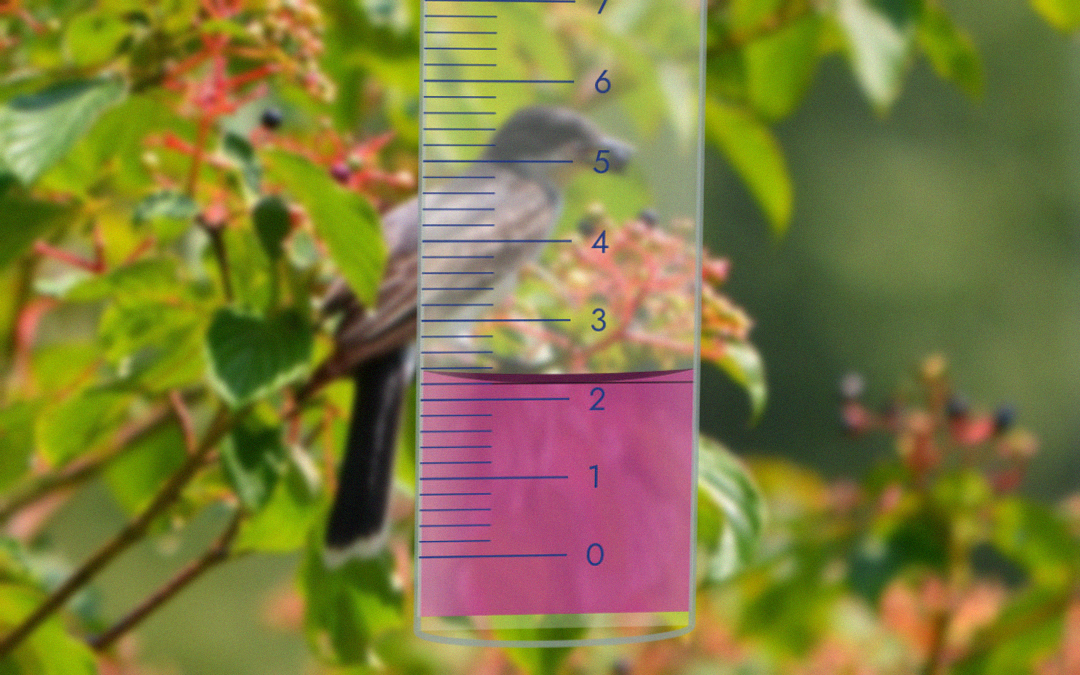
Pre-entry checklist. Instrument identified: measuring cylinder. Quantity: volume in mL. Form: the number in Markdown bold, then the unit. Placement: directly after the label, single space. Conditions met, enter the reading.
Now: **2.2** mL
